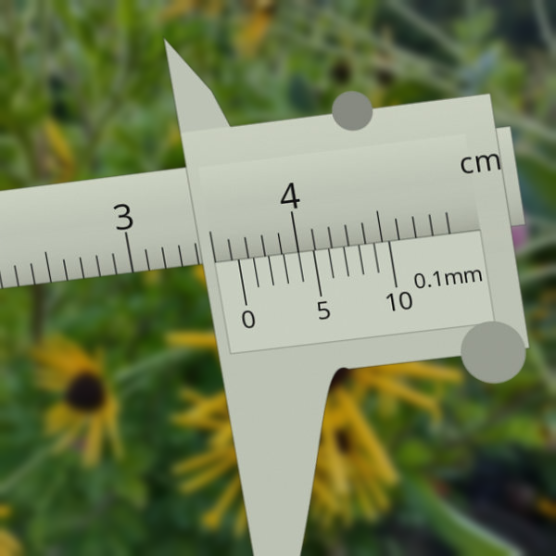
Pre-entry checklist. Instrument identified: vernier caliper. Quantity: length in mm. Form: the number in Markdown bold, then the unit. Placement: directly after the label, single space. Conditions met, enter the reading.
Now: **36.4** mm
